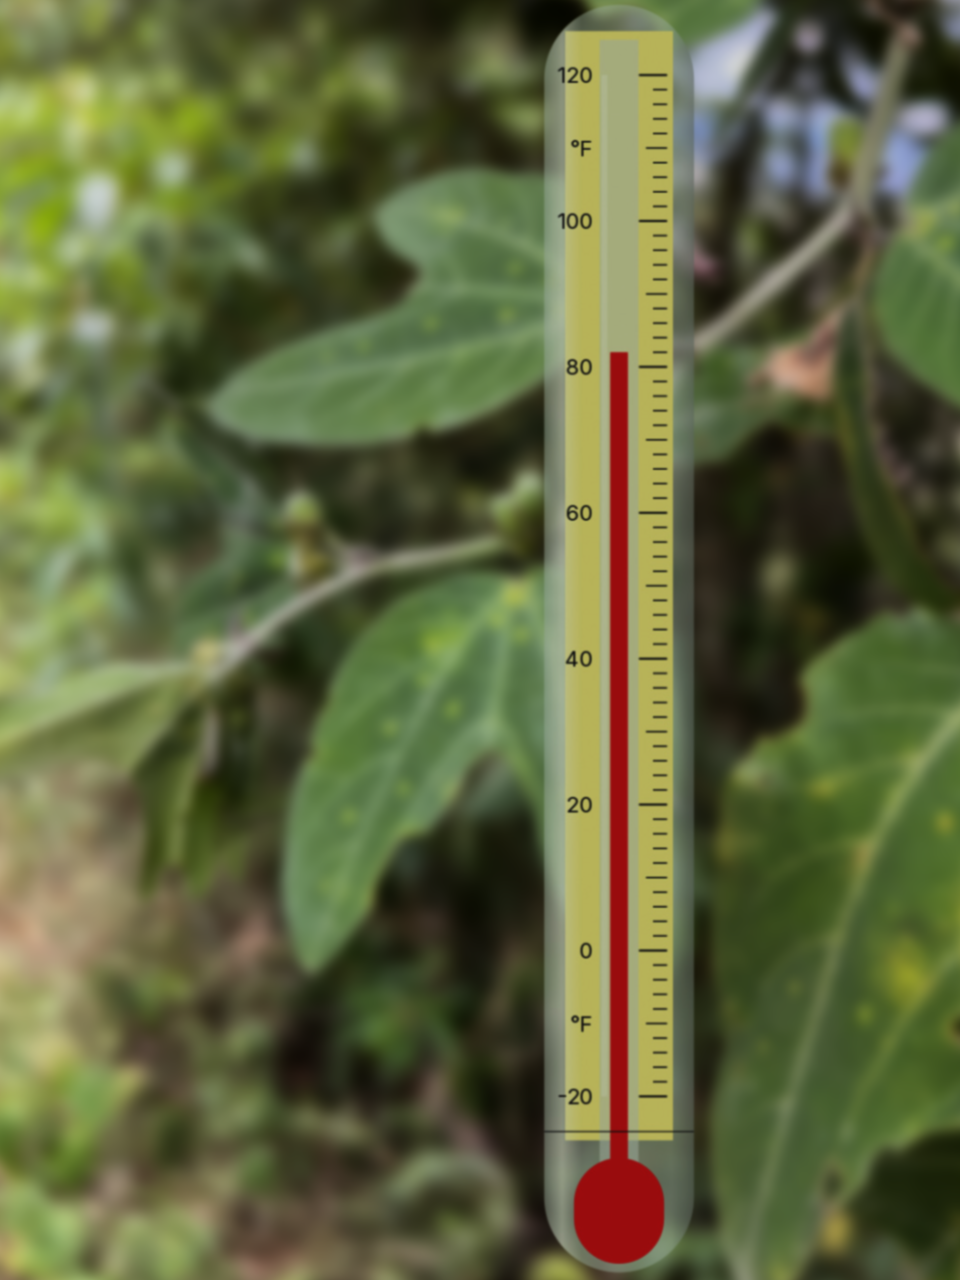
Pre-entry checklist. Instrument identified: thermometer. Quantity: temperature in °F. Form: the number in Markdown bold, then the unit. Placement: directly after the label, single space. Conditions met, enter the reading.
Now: **82** °F
